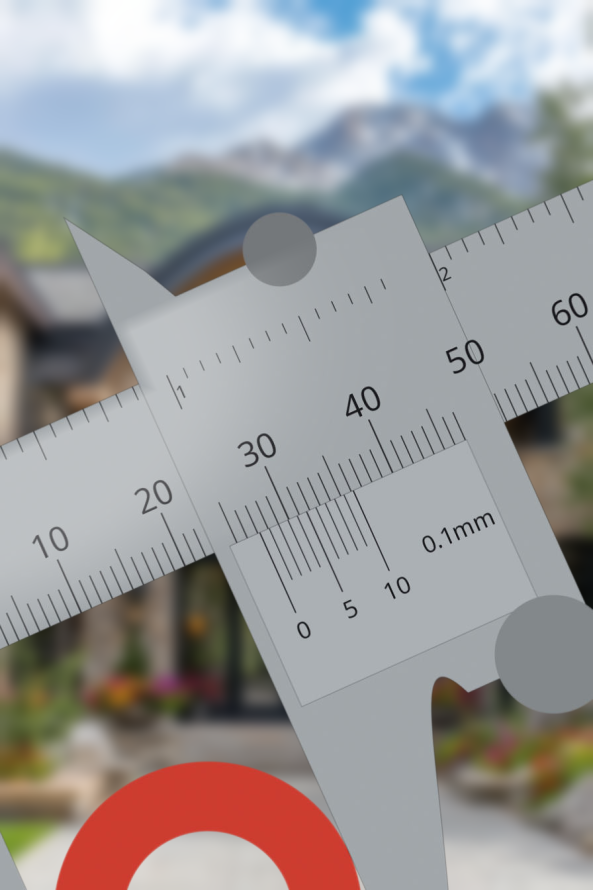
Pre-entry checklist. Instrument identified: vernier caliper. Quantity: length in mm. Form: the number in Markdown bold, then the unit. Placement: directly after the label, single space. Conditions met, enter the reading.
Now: **27.2** mm
